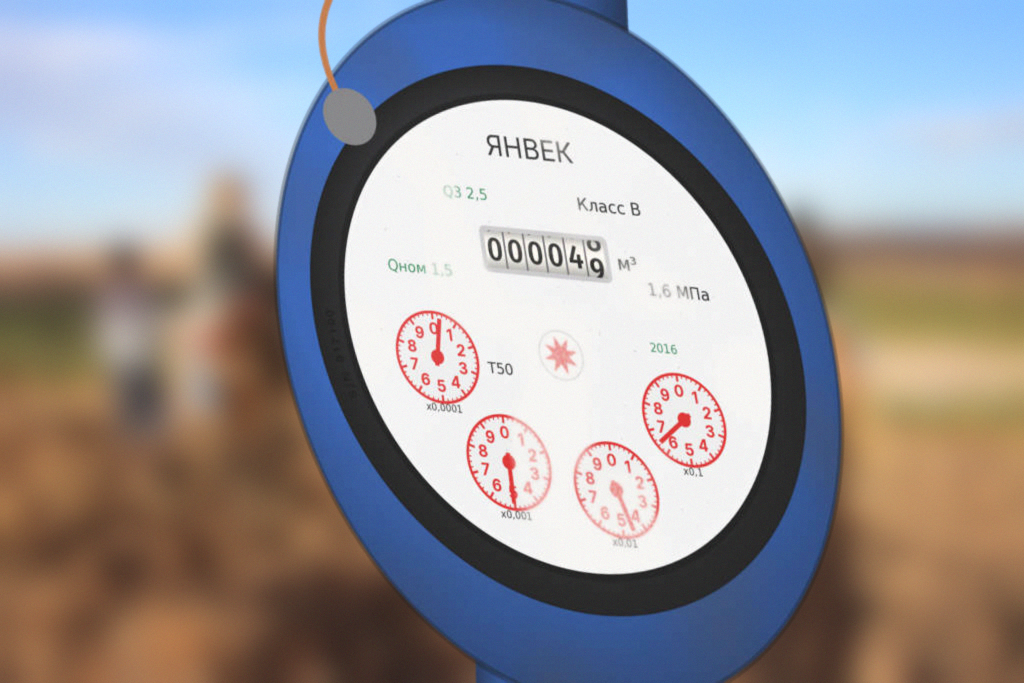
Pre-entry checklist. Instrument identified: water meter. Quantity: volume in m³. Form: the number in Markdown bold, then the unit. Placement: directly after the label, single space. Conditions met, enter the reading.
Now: **48.6450** m³
